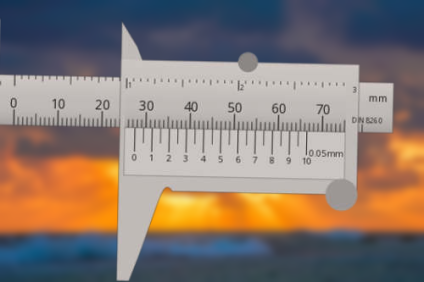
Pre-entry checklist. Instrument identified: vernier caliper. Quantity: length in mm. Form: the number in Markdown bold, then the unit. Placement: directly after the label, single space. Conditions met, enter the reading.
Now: **27.5** mm
